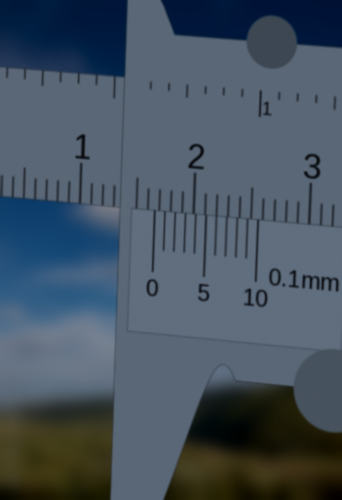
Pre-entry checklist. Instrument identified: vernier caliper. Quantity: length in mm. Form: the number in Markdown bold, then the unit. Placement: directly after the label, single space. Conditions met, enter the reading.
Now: **16.6** mm
